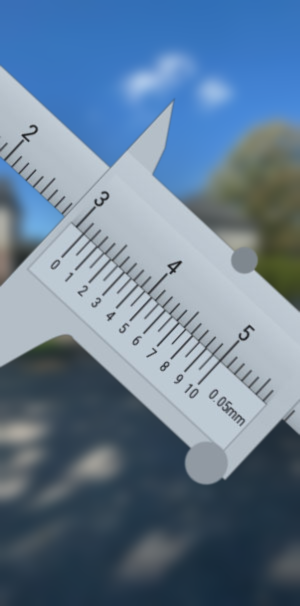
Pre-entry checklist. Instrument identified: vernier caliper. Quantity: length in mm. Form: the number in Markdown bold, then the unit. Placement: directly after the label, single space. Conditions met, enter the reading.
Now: **31.0** mm
